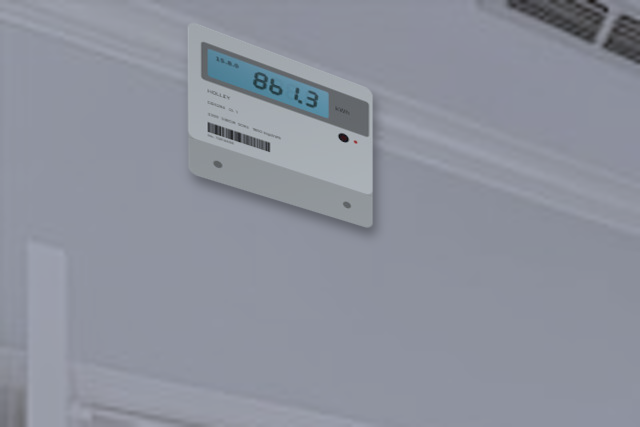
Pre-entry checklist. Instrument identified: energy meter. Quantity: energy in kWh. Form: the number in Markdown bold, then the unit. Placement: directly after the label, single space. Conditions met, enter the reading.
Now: **861.3** kWh
